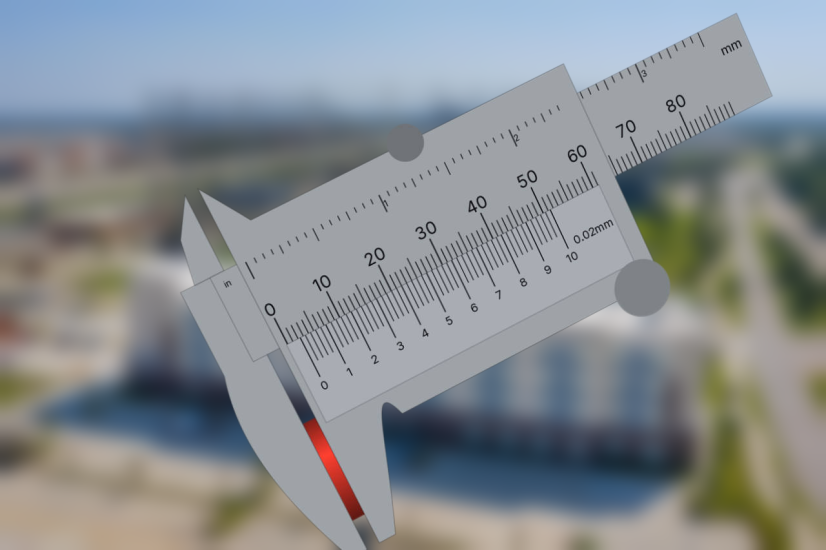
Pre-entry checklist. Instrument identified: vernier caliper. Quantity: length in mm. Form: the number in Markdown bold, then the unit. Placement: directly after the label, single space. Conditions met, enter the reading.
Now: **2.4** mm
